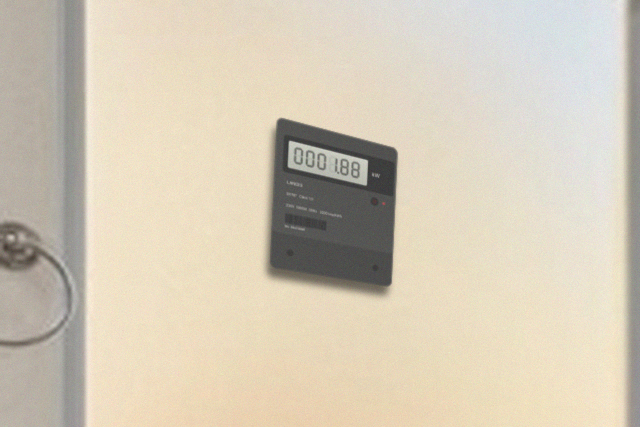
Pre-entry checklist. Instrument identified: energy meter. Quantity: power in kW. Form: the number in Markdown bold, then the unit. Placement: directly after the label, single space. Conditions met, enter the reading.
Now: **1.88** kW
